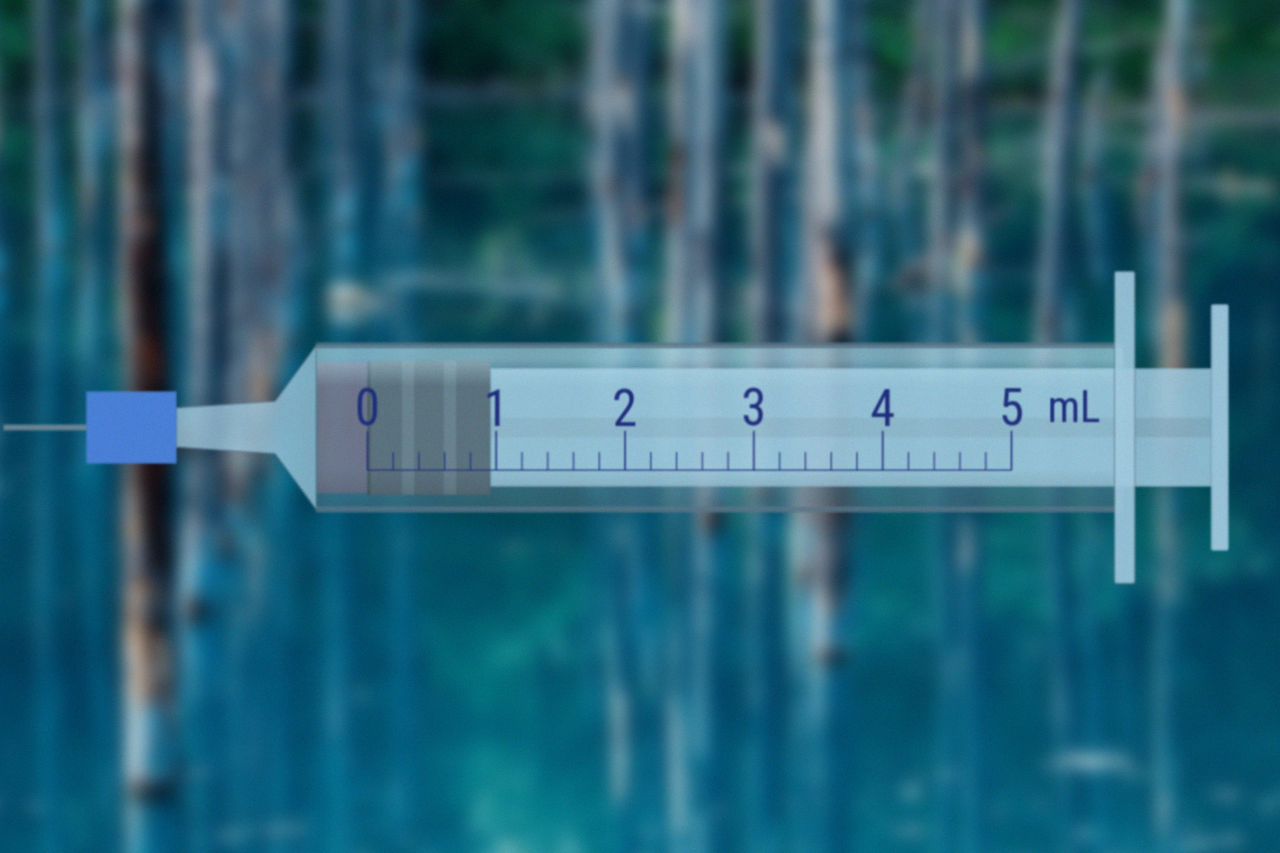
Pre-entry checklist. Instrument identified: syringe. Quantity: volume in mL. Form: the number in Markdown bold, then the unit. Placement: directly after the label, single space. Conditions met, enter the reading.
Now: **0** mL
